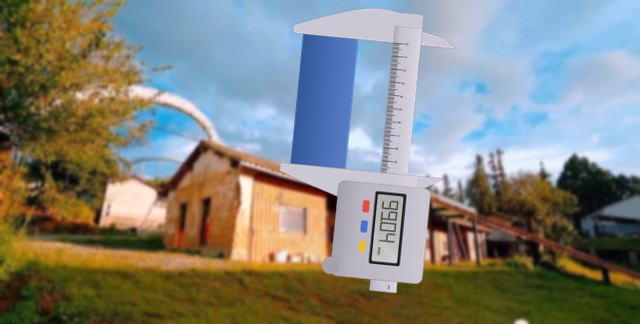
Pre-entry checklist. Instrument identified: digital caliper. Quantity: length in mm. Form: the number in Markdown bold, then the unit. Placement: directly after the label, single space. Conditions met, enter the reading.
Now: **99.04** mm
